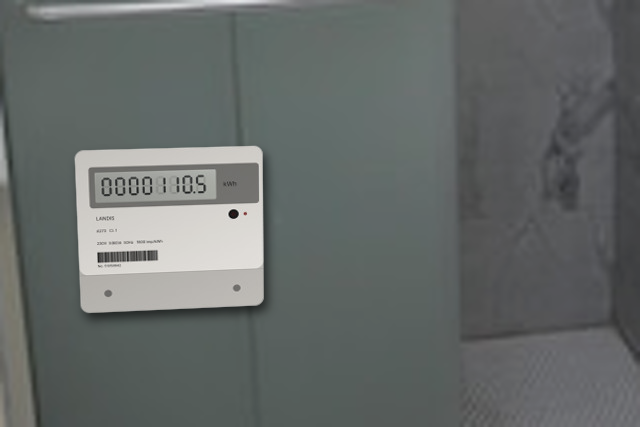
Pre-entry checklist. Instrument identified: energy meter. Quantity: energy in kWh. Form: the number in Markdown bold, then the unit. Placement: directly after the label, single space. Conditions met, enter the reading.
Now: **110.5** kWh
